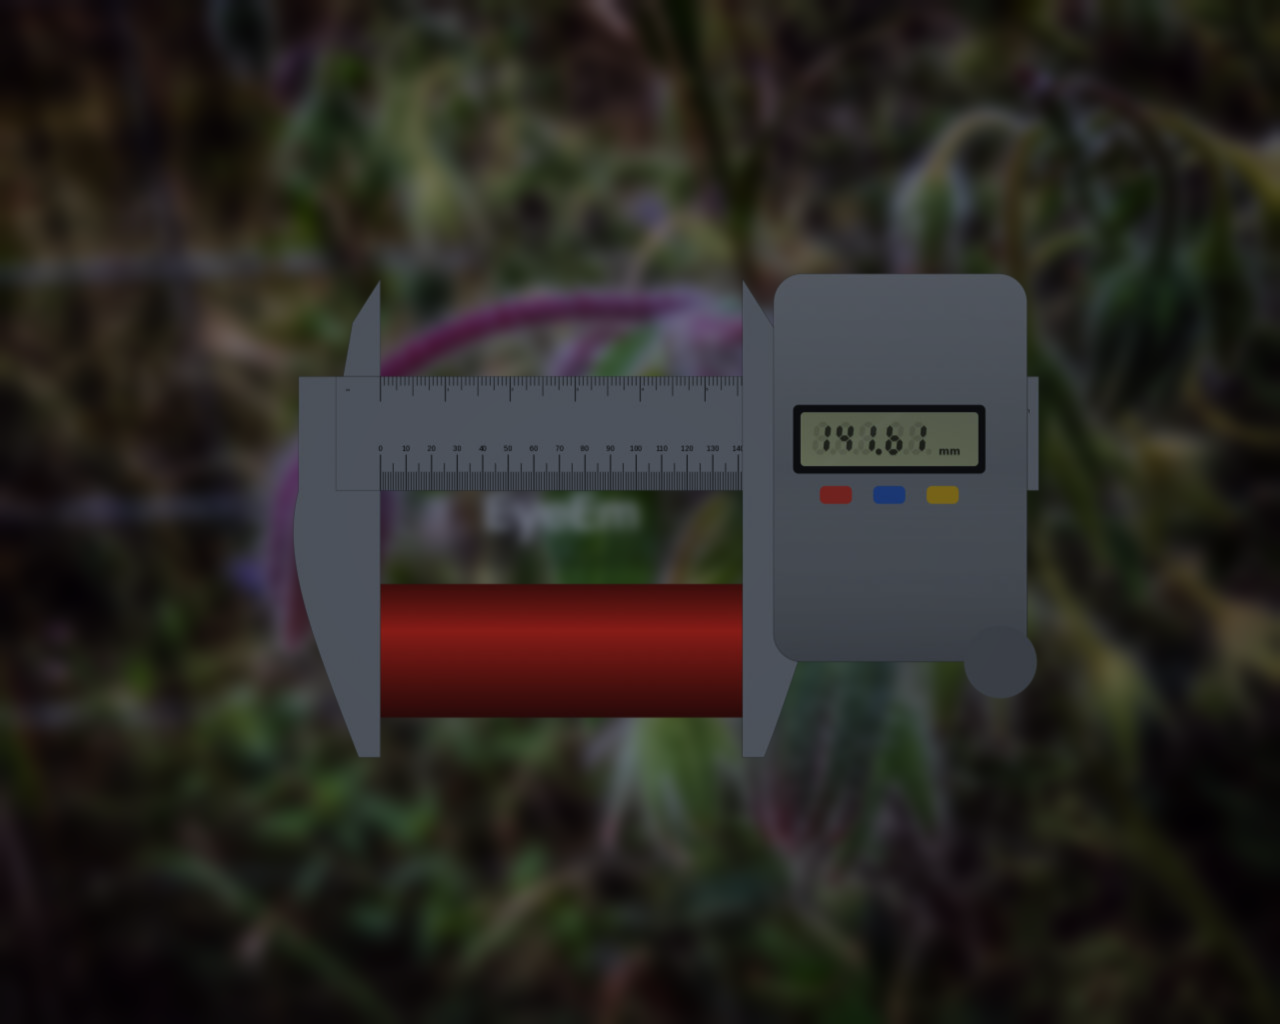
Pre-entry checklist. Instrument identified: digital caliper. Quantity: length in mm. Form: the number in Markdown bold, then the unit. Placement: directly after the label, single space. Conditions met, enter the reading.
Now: **141.61** mm
